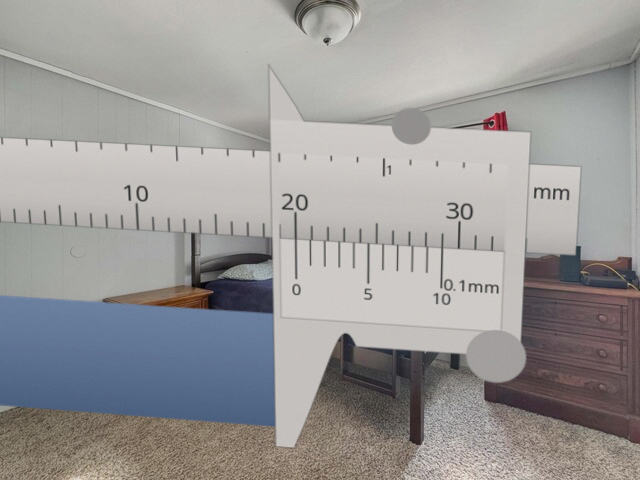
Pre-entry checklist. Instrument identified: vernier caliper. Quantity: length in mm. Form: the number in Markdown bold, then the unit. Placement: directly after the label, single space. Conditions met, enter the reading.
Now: **20.0** mm
